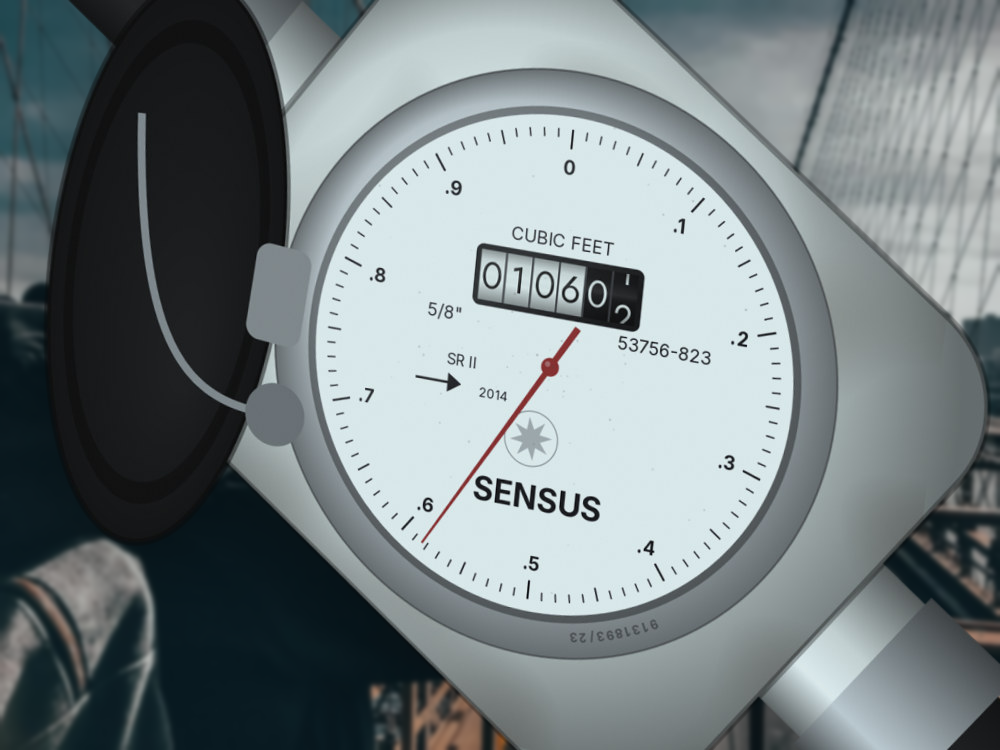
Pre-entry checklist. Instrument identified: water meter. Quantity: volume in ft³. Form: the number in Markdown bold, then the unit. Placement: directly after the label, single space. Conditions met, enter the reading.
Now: **10601.58** ft³
